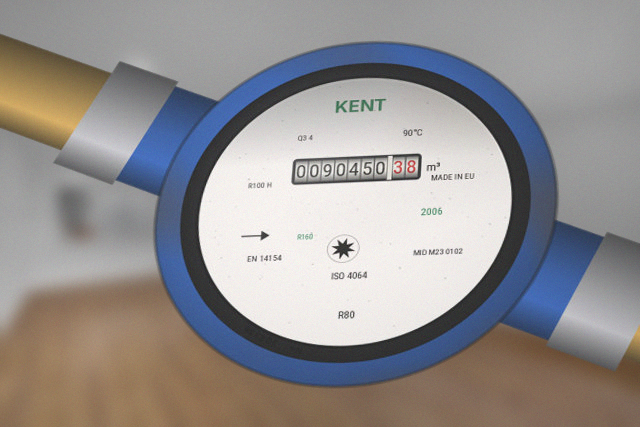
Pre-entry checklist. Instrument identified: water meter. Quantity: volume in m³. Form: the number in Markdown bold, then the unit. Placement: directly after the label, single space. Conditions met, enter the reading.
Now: **90450.38** m³
